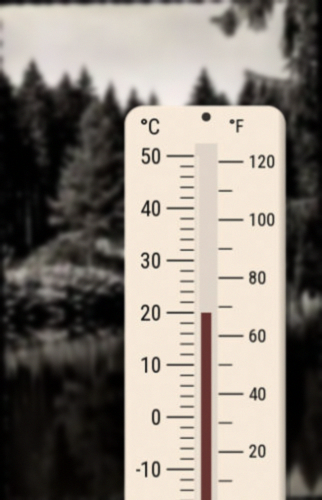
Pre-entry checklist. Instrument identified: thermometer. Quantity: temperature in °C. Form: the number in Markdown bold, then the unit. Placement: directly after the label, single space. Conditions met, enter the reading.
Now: **20** °C
